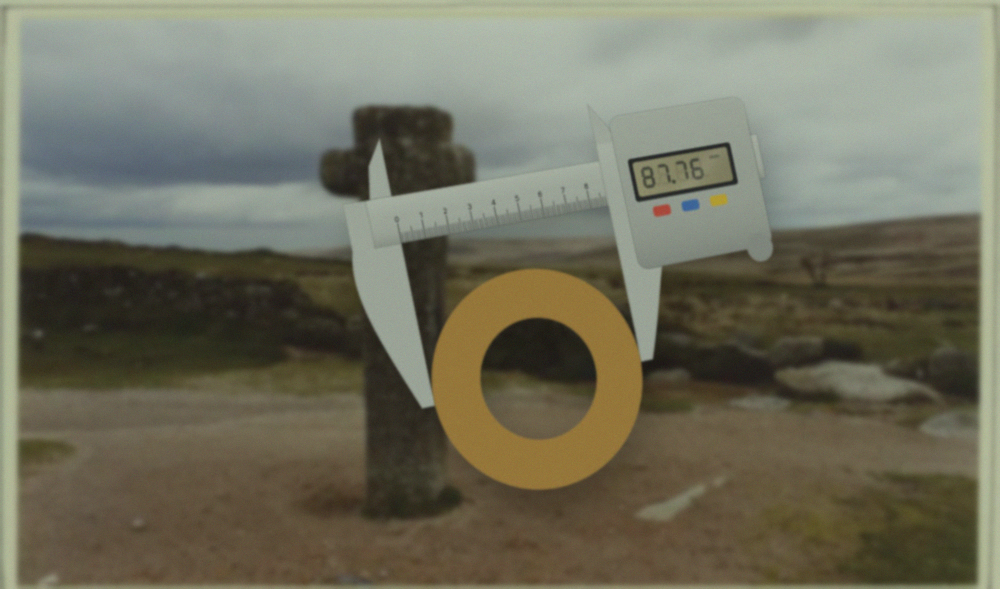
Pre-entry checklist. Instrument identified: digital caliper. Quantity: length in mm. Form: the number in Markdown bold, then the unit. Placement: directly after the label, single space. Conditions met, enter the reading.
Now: **87.76** mm
